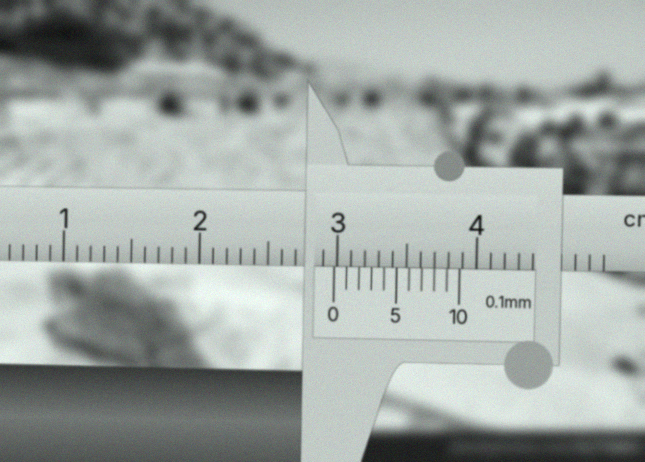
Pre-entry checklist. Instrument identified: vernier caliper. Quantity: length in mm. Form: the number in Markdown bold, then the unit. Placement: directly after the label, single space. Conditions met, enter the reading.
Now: **29.8** mm
